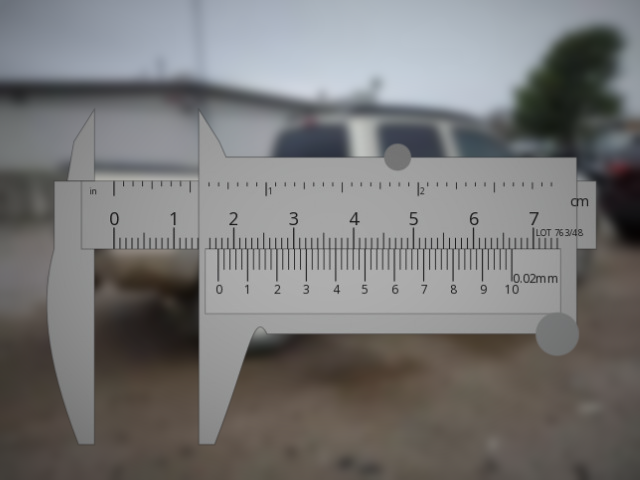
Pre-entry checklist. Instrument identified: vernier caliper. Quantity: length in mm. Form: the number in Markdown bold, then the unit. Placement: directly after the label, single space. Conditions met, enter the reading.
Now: **17.4** mm
